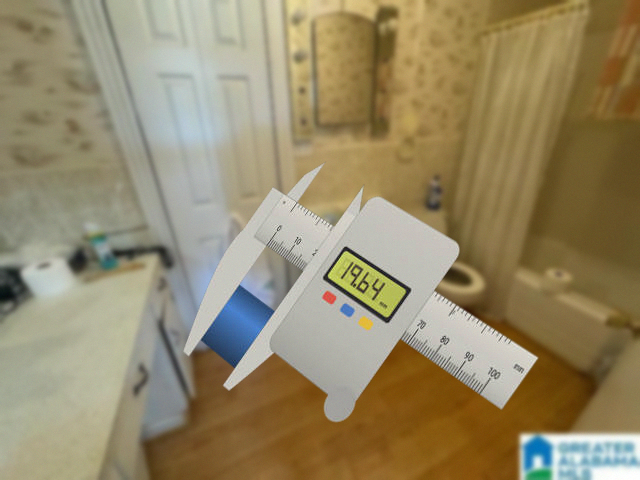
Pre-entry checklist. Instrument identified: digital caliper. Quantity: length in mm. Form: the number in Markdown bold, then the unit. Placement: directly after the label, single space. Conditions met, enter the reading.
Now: **19.64** mm
